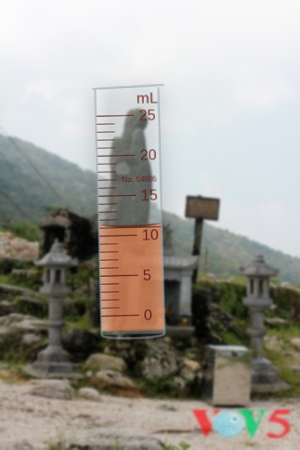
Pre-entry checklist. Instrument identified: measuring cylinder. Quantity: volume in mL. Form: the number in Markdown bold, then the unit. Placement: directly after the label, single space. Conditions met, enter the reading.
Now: **11** mL
